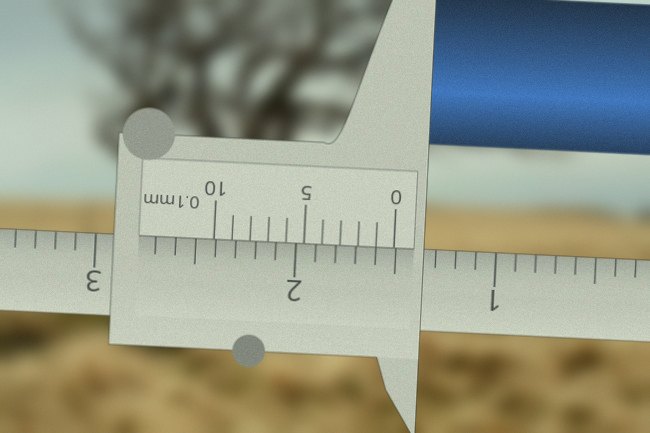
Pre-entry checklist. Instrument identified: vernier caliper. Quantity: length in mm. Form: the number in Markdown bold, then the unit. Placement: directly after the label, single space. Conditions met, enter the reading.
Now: **15.1** mm
